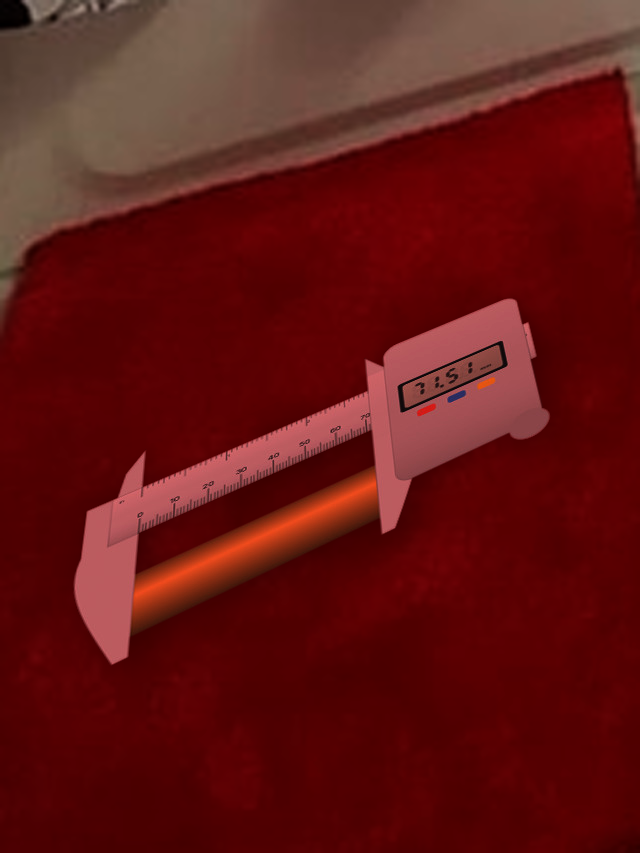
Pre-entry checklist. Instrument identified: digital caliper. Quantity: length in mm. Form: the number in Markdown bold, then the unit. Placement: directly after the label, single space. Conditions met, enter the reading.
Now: **71.51** mm
